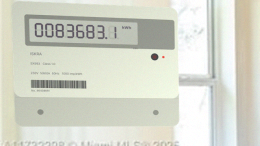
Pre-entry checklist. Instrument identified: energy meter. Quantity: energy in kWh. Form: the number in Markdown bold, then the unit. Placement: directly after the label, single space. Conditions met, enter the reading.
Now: **83683.1** kWh
